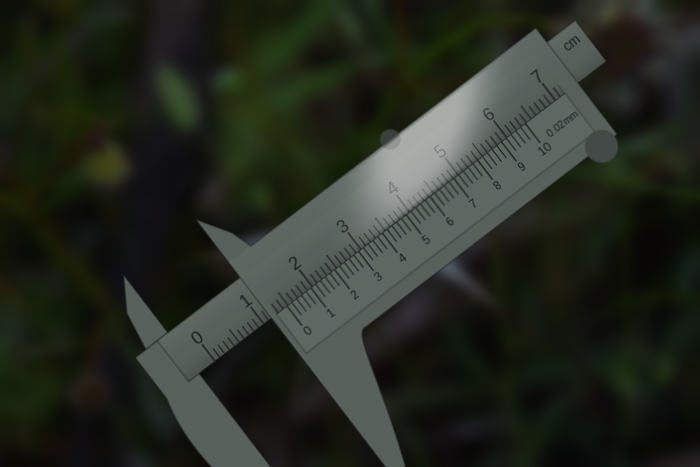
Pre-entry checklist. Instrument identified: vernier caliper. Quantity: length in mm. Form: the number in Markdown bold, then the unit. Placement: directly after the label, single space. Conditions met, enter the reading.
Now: **14.8** mm
